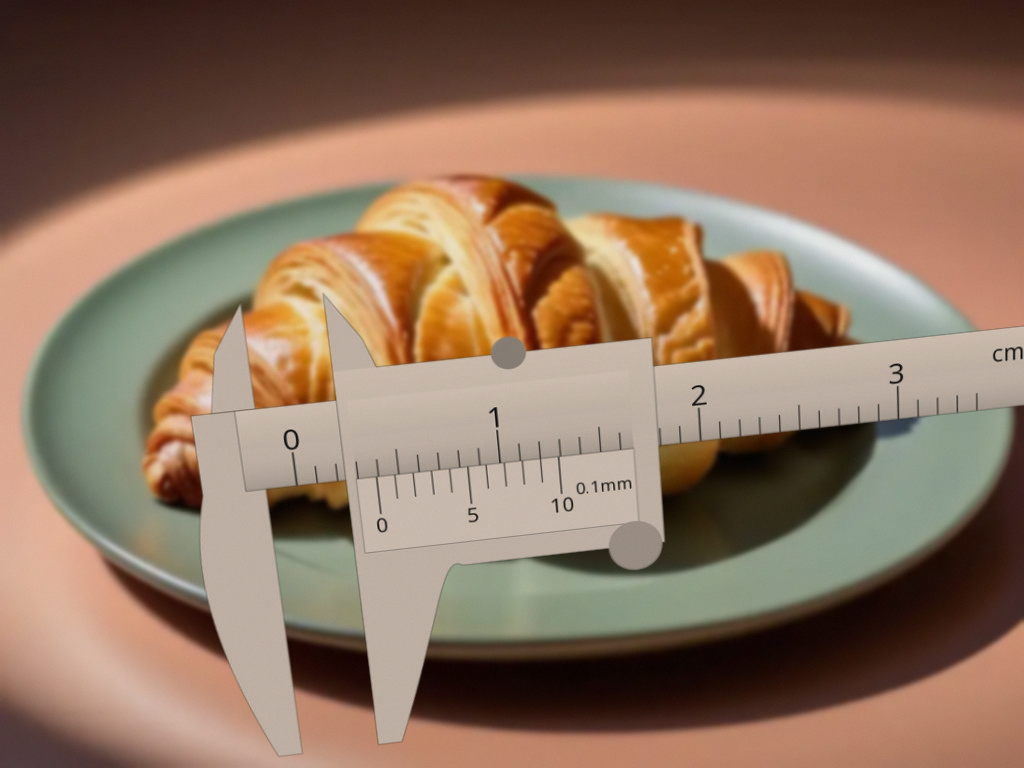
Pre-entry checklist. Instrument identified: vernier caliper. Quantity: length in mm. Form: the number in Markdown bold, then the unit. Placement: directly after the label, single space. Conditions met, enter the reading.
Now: **3.9** mm
